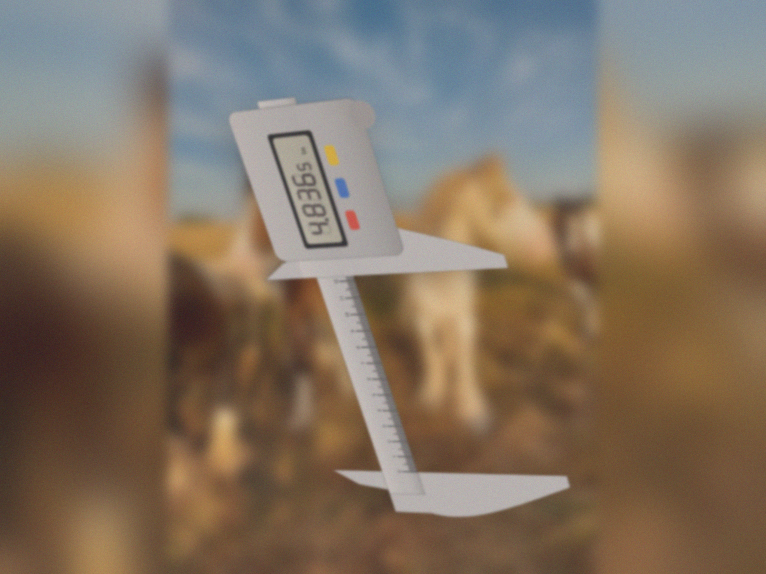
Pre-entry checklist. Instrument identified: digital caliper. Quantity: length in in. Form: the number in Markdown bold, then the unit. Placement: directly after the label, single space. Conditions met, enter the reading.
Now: **4.8365** in
